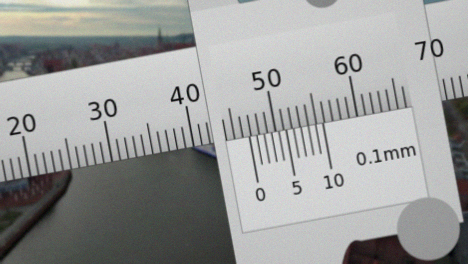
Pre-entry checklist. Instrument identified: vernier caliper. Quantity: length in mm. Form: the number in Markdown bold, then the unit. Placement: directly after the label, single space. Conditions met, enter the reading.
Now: **46.8** mm
